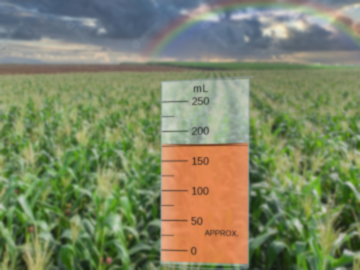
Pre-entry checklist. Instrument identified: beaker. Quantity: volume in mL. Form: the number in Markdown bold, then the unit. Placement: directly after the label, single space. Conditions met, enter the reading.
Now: **175** mL
